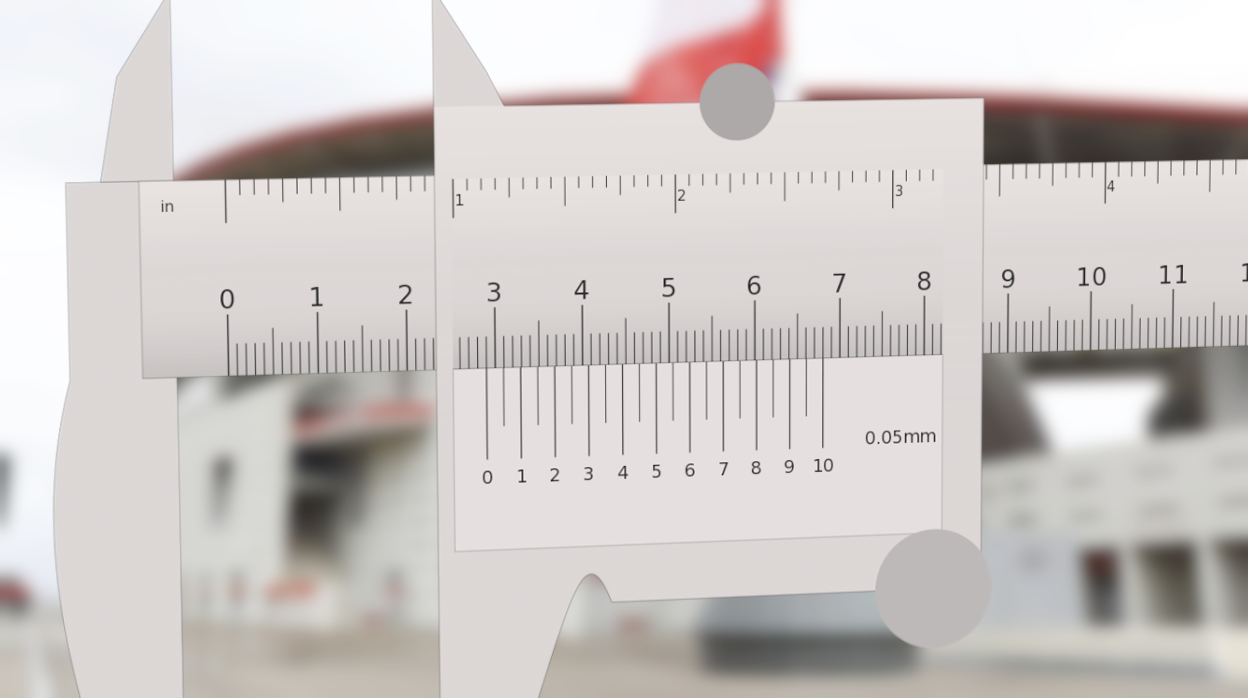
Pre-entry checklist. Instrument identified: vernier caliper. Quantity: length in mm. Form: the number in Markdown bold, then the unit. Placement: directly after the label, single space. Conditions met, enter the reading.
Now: **29.0** mm
